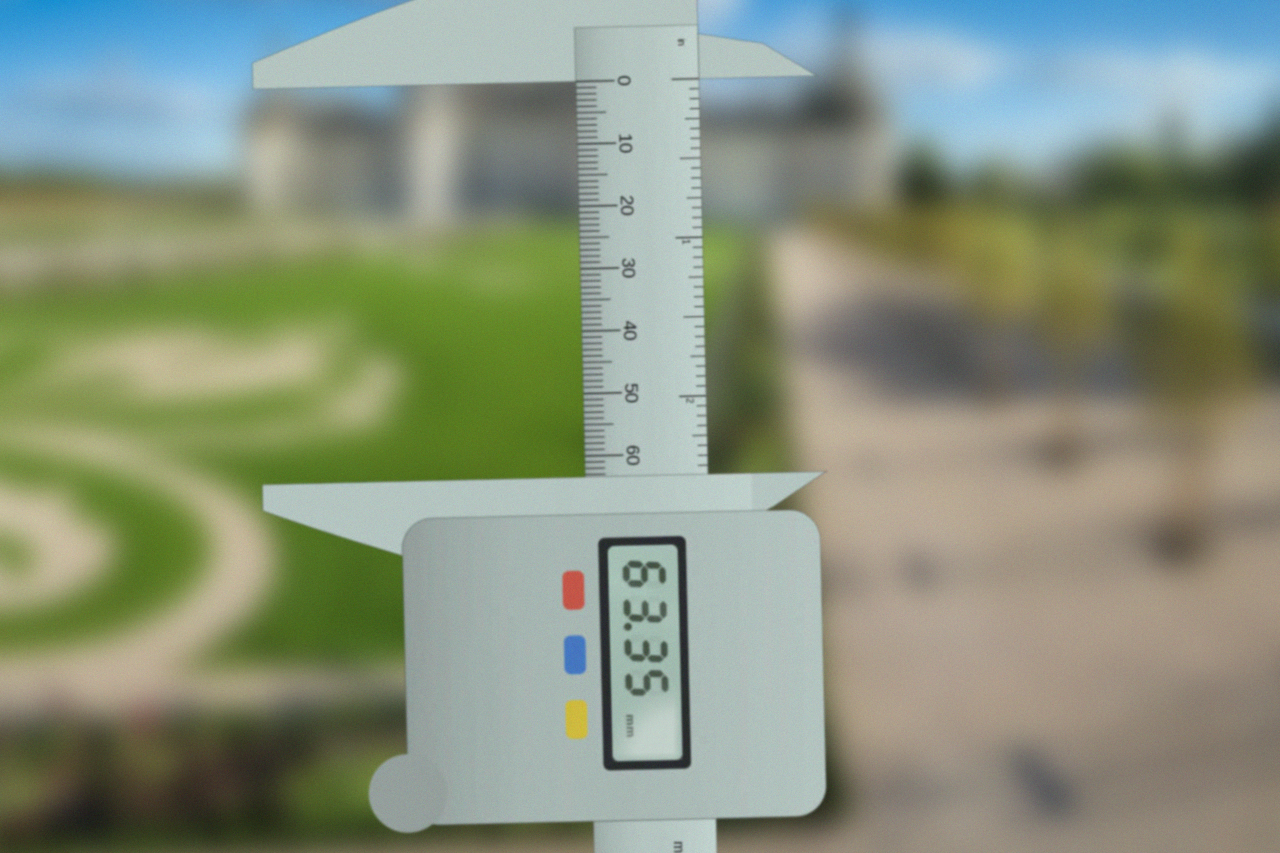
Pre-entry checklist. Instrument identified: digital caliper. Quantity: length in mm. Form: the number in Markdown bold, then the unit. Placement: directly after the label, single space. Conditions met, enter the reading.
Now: **63.35** mm
